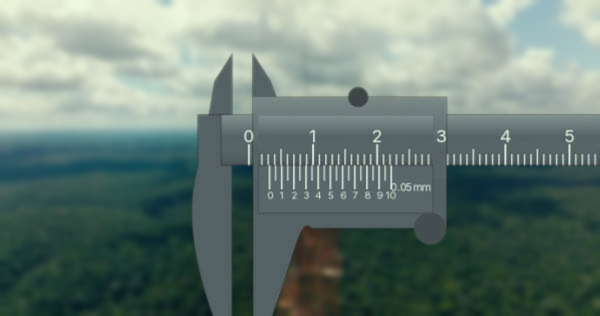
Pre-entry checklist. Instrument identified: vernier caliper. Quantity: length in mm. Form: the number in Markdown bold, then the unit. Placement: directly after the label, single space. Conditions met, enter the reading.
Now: **3.2** mm
